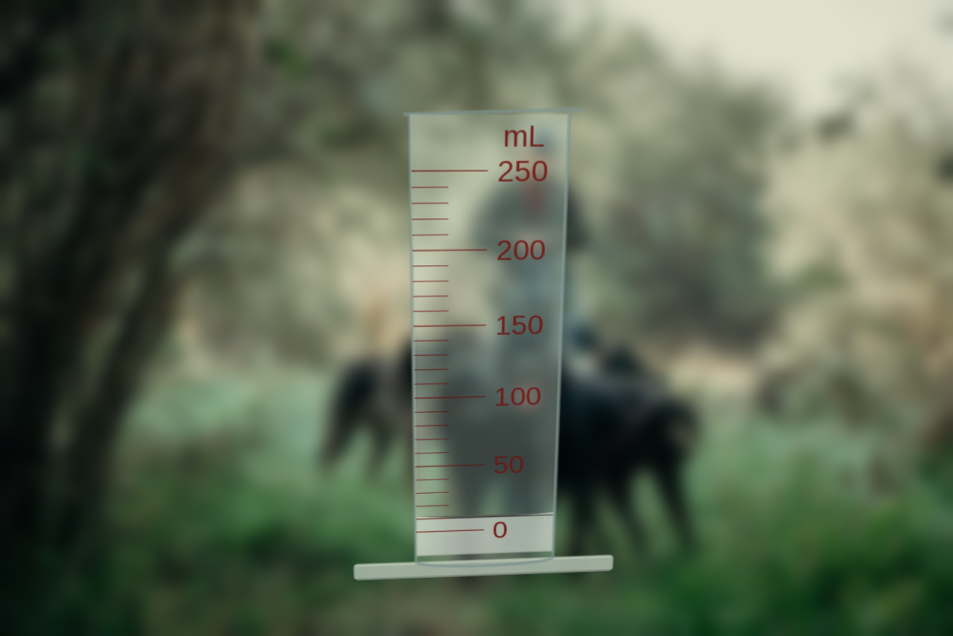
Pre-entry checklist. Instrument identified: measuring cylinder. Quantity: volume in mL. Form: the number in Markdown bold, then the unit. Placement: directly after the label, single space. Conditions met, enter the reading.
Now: **10** mL
